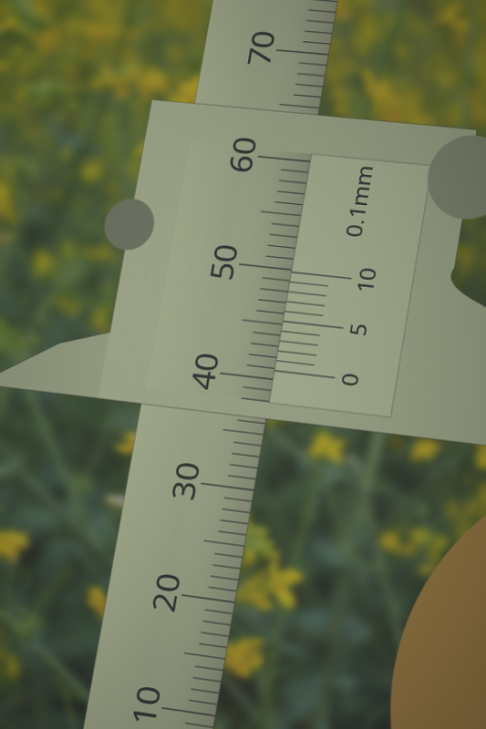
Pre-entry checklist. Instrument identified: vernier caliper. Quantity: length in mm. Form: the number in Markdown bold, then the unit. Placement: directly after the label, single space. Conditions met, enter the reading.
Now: **40.8** mm
